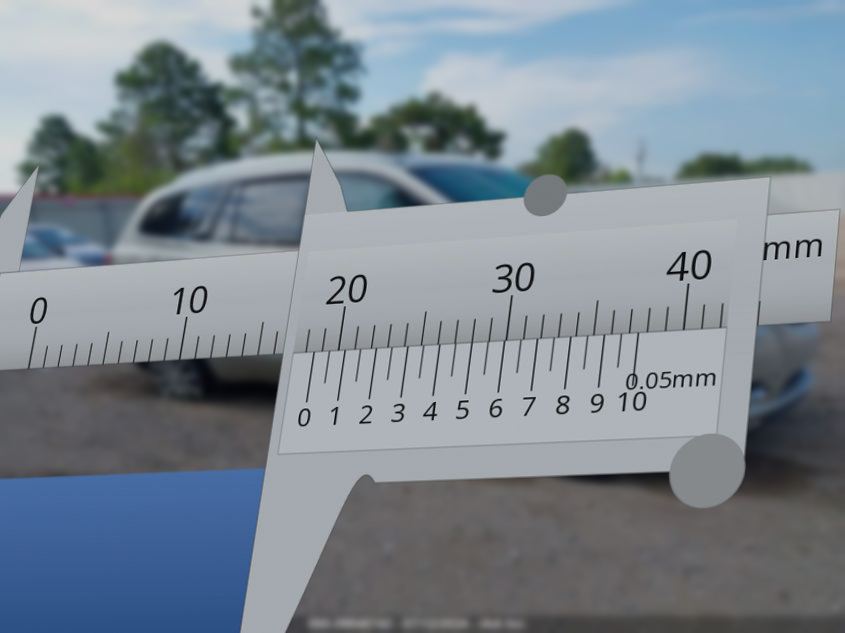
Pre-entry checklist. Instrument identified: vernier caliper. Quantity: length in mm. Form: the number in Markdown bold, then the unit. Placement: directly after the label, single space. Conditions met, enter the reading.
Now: **18.5** mm
